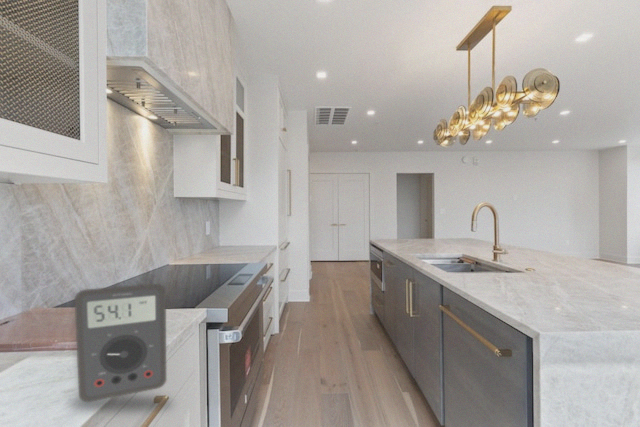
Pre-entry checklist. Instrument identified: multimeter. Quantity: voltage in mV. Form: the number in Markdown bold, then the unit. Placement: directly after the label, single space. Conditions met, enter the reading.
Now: **54.1** mV
